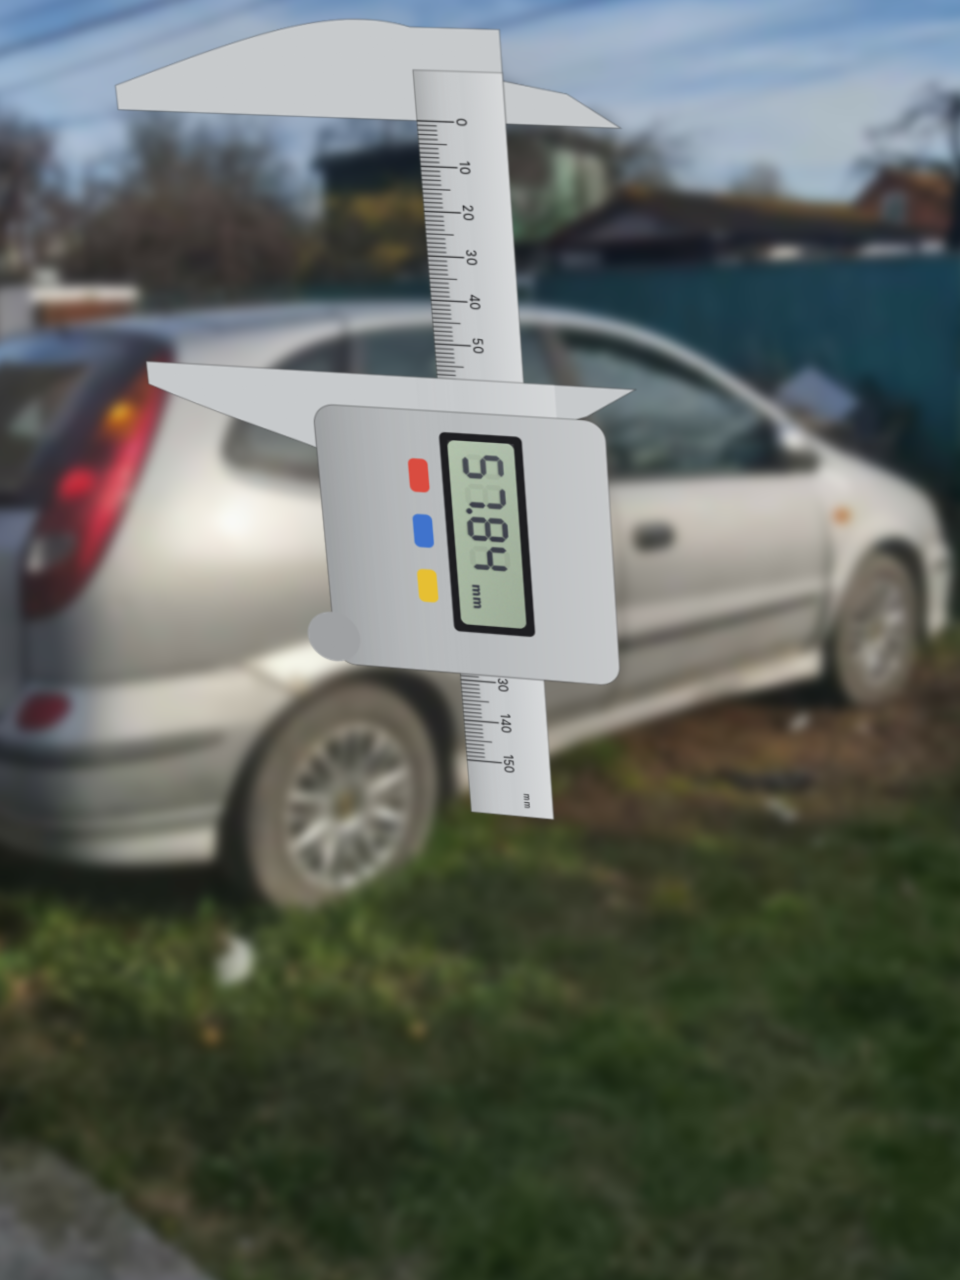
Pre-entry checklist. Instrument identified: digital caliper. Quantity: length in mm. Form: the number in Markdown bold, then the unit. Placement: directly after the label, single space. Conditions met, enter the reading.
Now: **57.84** mm
